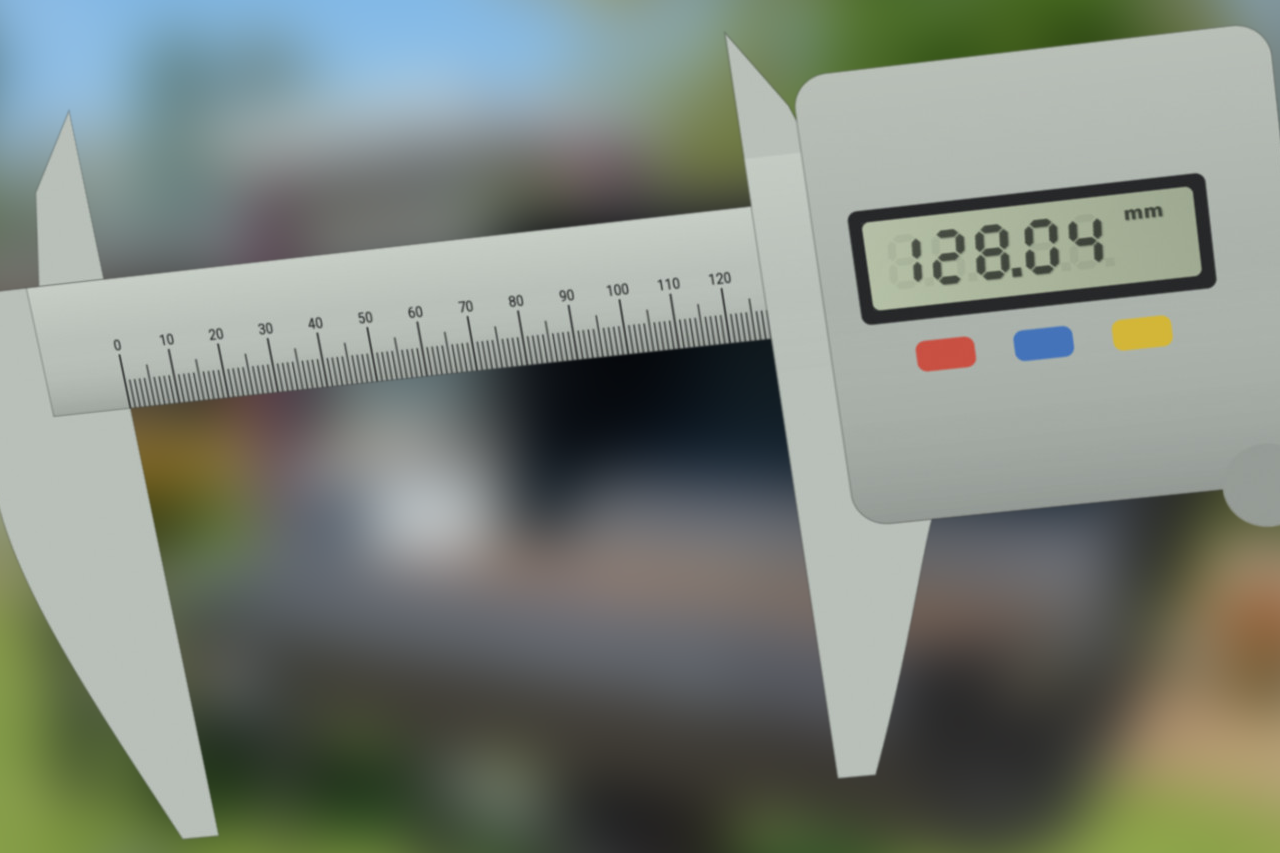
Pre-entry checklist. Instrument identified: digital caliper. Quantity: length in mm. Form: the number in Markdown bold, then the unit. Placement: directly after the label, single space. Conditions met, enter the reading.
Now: **128.04** mm
